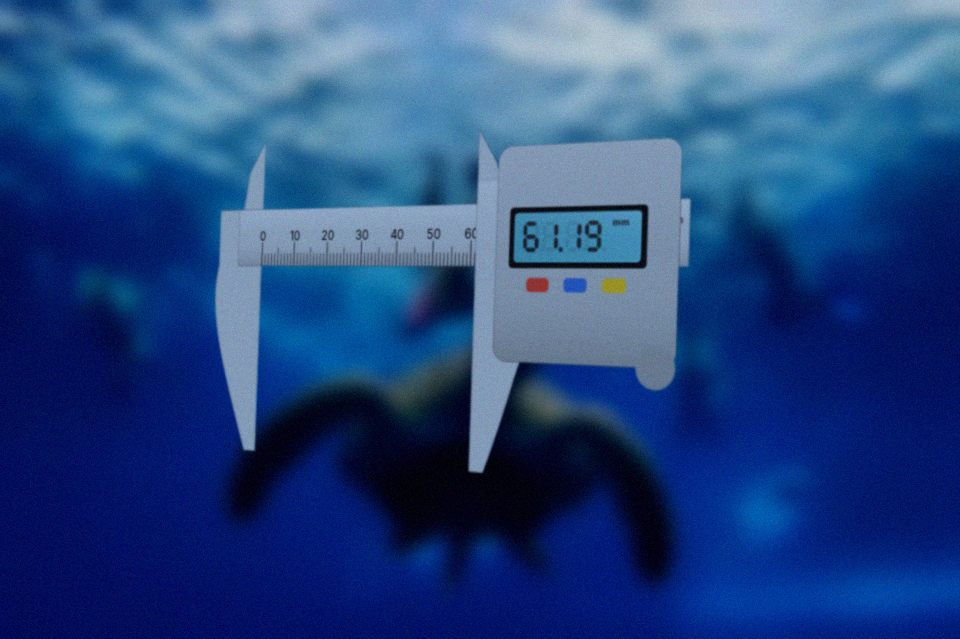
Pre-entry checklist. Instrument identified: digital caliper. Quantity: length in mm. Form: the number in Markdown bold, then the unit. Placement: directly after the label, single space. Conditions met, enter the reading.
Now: **61.19** mm
